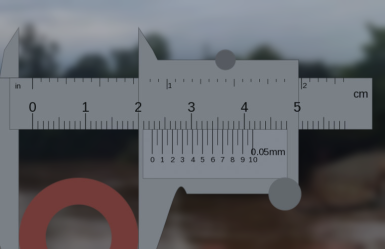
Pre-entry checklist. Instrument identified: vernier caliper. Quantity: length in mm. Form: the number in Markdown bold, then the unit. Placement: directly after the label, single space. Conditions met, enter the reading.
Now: **22.6** mm
